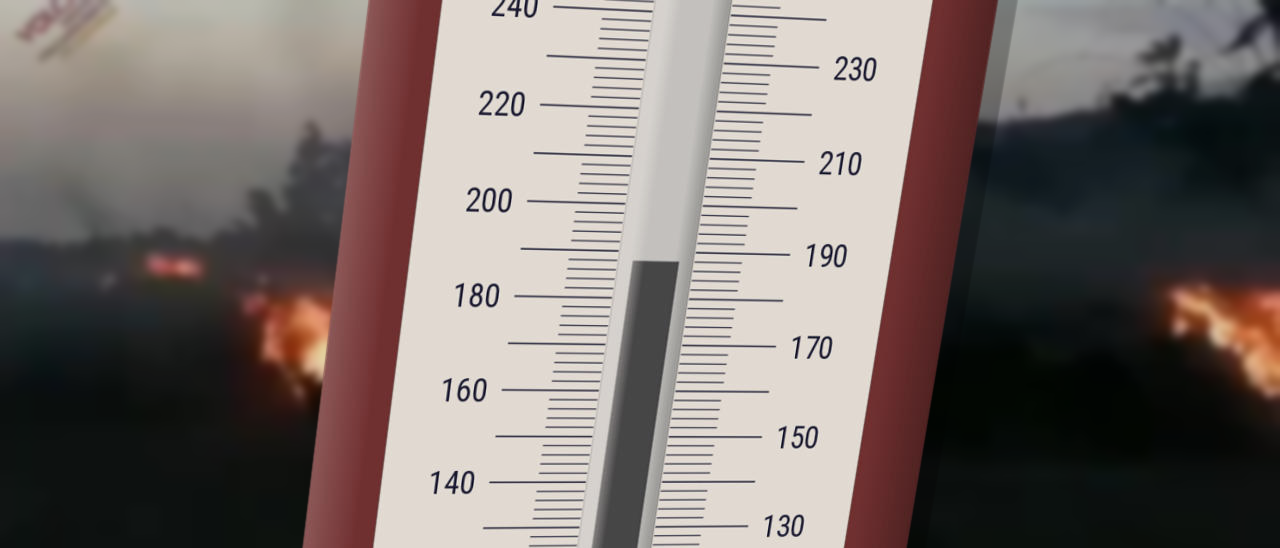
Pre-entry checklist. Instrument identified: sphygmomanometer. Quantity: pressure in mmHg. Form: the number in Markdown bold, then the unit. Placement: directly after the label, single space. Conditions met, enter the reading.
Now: **188** mmHg
